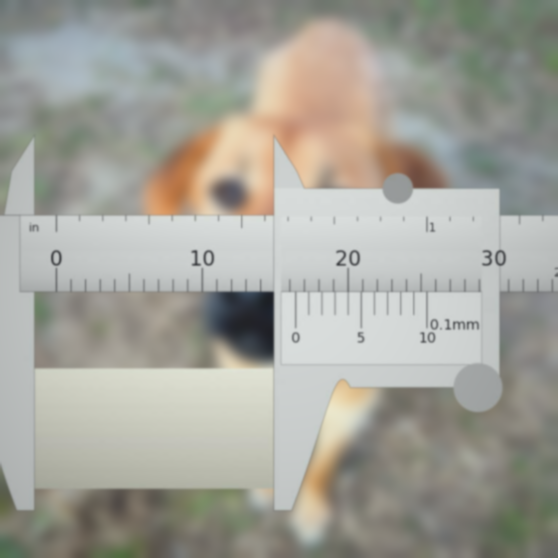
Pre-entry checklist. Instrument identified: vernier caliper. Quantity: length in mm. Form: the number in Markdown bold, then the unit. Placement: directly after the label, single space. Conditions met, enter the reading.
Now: **16.4** mm
